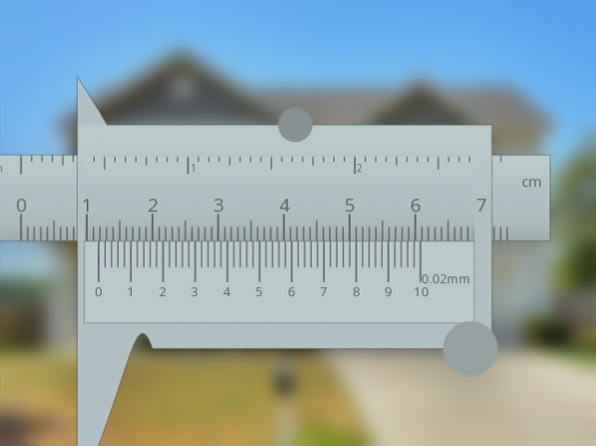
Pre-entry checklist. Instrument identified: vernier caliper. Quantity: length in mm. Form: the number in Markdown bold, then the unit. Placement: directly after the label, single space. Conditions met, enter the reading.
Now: **11.8** mm
